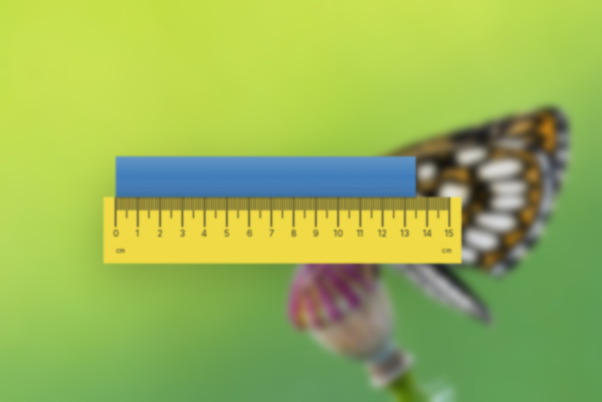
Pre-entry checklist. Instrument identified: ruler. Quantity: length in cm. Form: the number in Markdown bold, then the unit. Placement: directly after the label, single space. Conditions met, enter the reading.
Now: **13.5** cm
